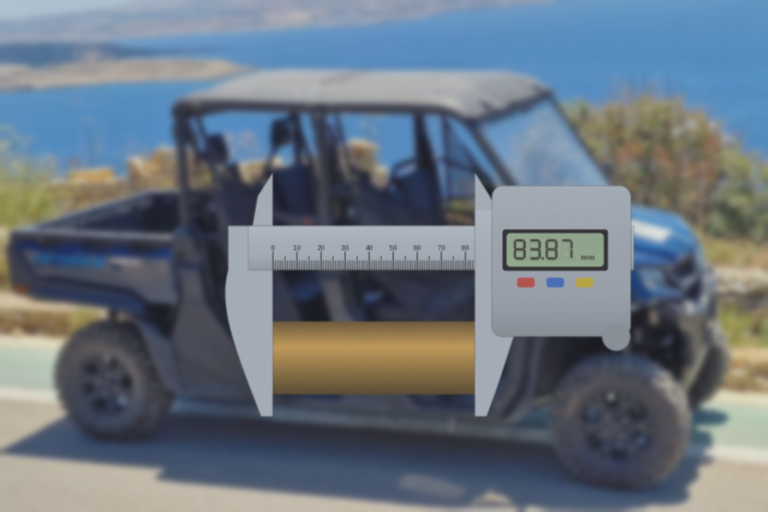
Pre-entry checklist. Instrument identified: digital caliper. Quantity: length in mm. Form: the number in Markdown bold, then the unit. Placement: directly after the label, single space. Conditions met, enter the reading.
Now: **83.87** mm
